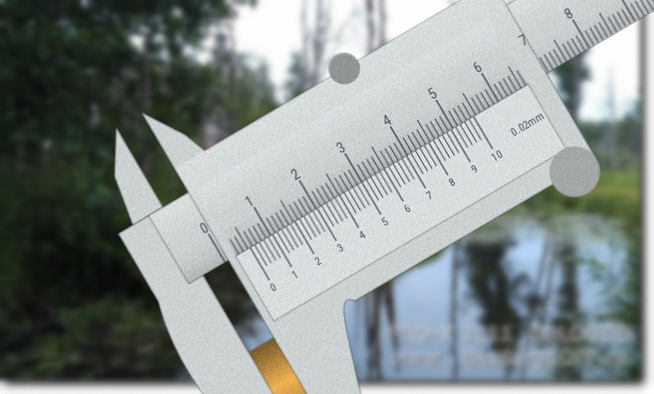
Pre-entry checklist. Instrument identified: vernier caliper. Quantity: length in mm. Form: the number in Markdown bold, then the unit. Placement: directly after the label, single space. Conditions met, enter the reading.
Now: **5.5** mm
